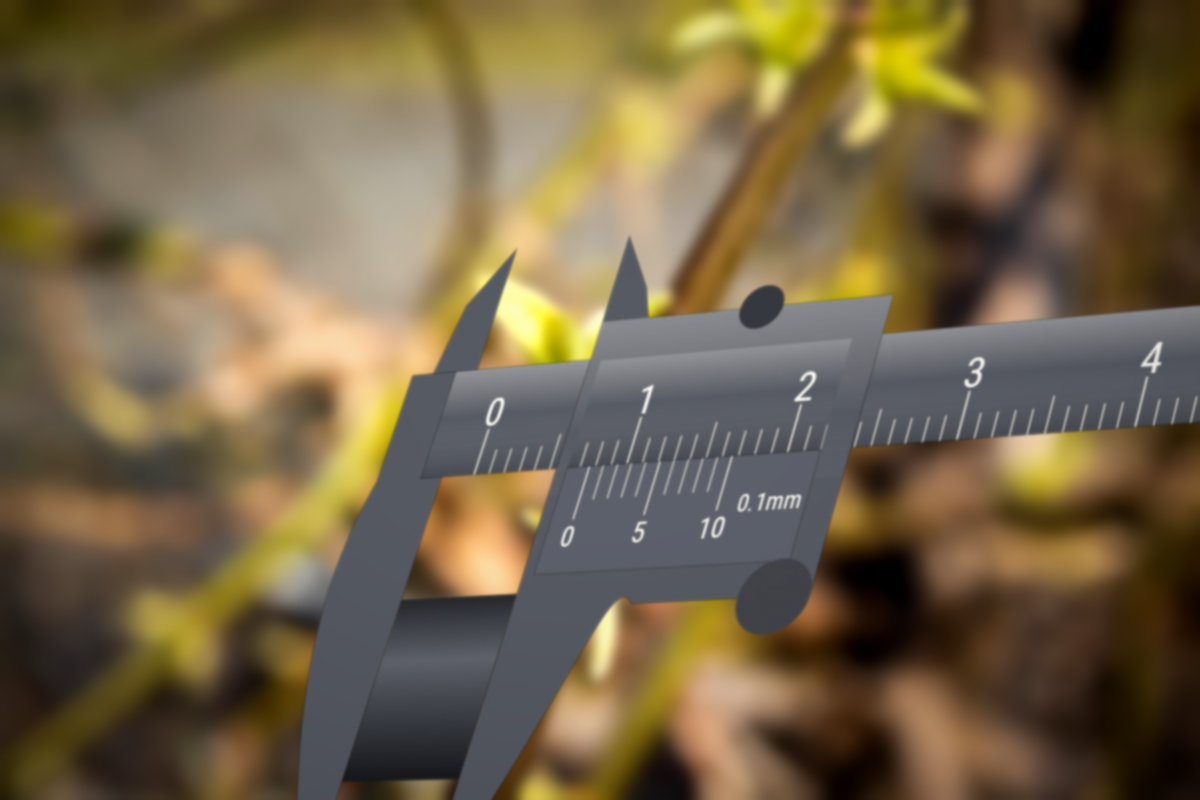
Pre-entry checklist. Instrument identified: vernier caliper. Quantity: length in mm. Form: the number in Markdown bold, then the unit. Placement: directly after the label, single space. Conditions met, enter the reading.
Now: **7.6** mm
